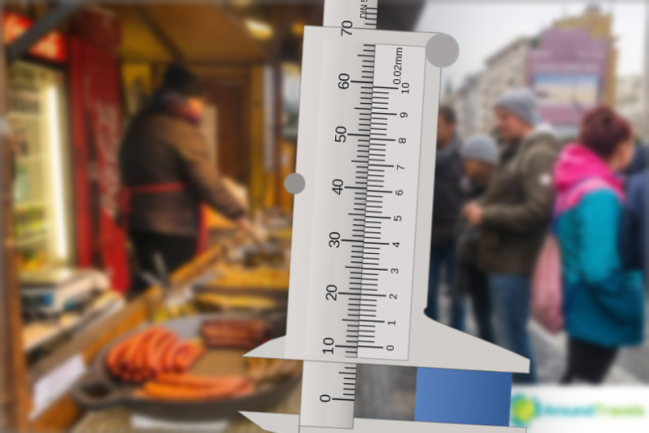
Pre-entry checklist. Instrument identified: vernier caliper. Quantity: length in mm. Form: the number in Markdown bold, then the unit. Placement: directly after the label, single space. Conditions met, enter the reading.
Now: **10.2** mm
